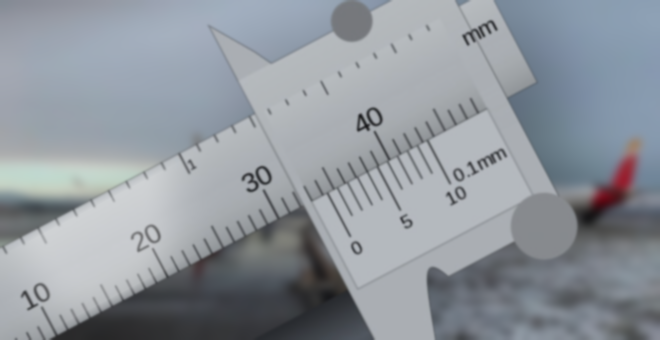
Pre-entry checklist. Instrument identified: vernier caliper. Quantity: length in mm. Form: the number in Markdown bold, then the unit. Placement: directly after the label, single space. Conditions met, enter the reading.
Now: **34.4** mm
